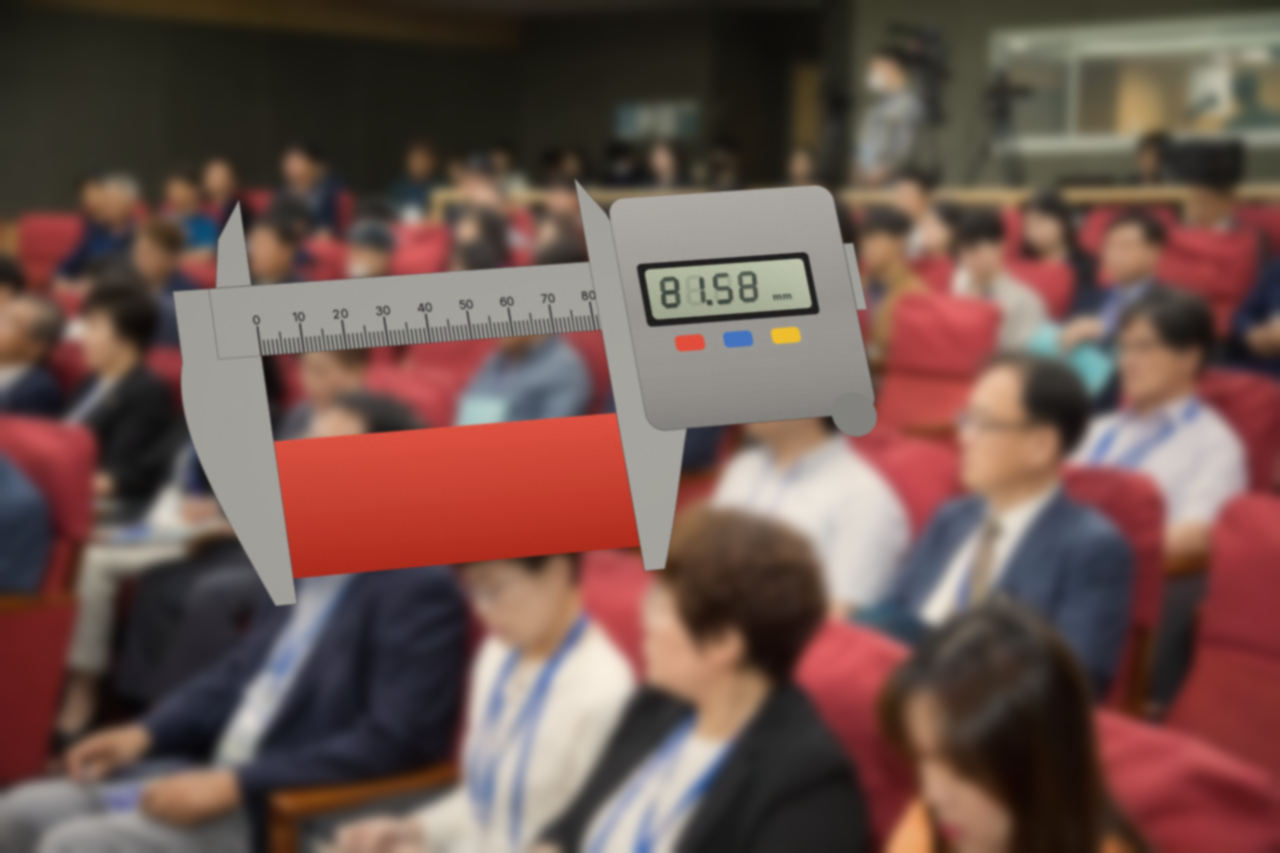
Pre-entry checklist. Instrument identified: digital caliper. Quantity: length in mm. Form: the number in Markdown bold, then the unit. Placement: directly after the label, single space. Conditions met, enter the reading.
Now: **81.58** mm
